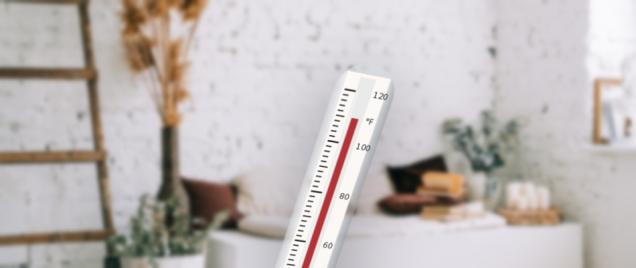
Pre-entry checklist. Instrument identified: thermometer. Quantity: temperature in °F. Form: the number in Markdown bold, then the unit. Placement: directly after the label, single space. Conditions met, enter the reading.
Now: **110** °F
